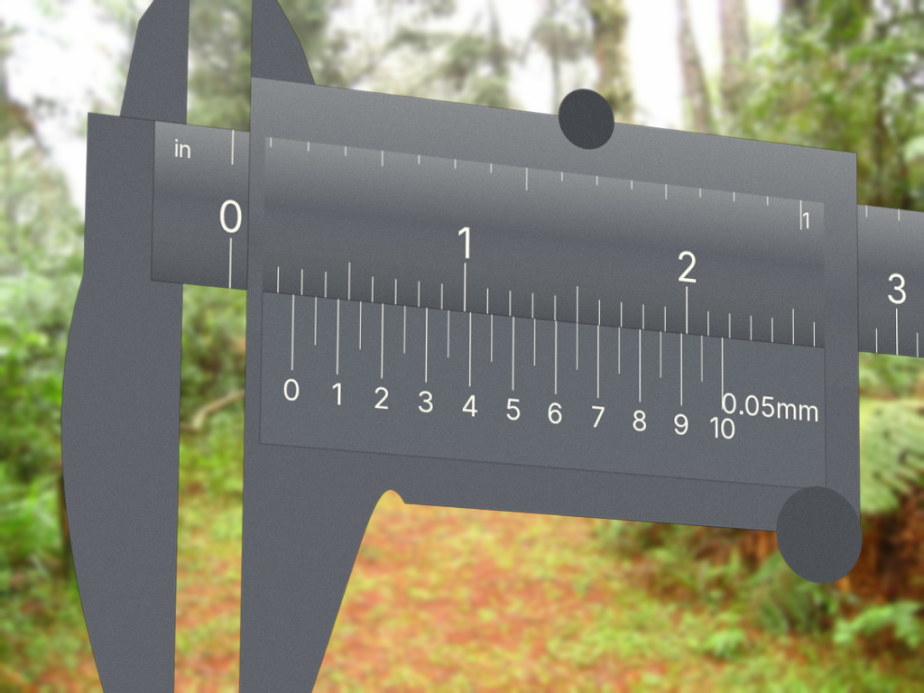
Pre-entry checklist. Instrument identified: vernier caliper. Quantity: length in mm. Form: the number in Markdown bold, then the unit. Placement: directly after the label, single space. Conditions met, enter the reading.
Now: **2.65** mm
